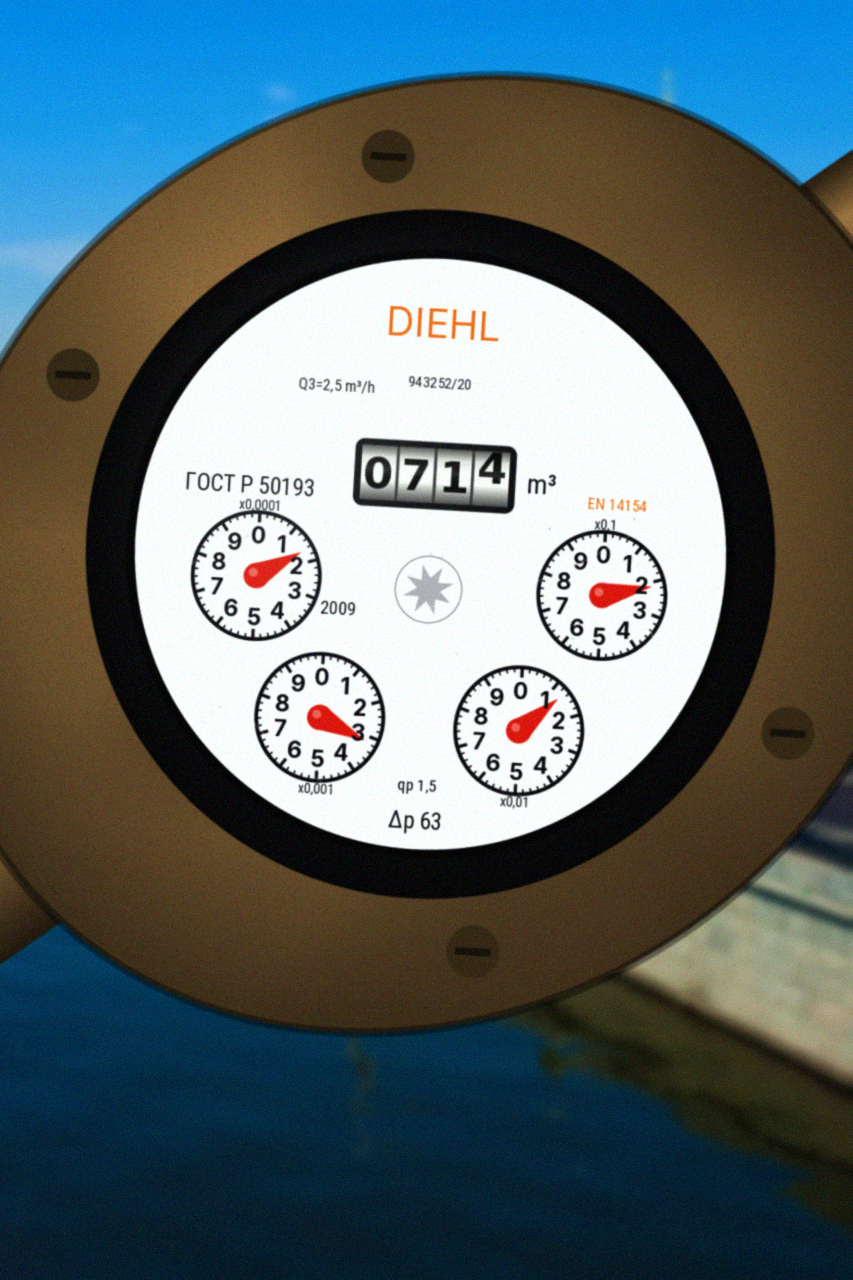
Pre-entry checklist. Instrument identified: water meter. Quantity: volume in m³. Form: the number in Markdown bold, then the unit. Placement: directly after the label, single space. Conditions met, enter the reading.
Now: **714.2131** m³
